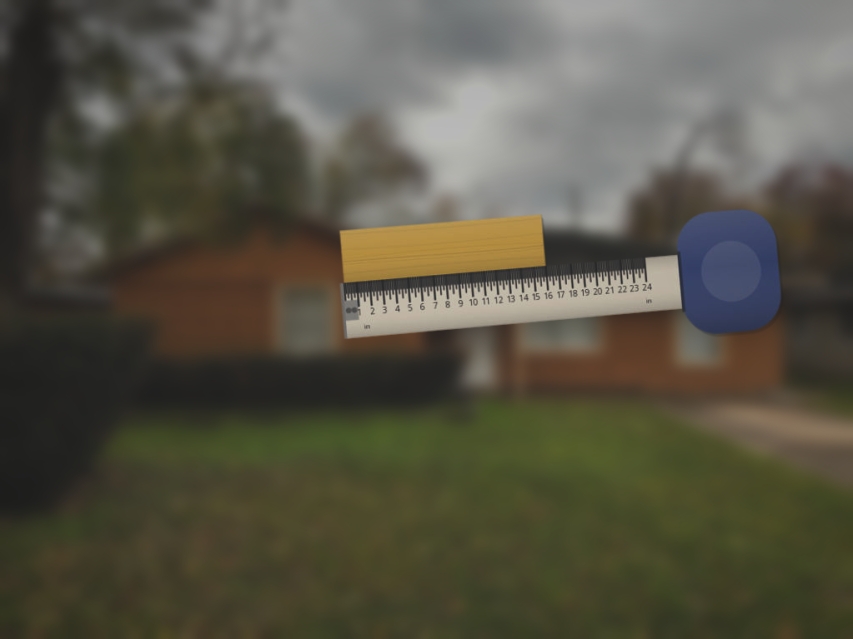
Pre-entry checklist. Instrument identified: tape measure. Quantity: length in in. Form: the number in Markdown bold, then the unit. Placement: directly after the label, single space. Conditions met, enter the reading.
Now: **16** in
